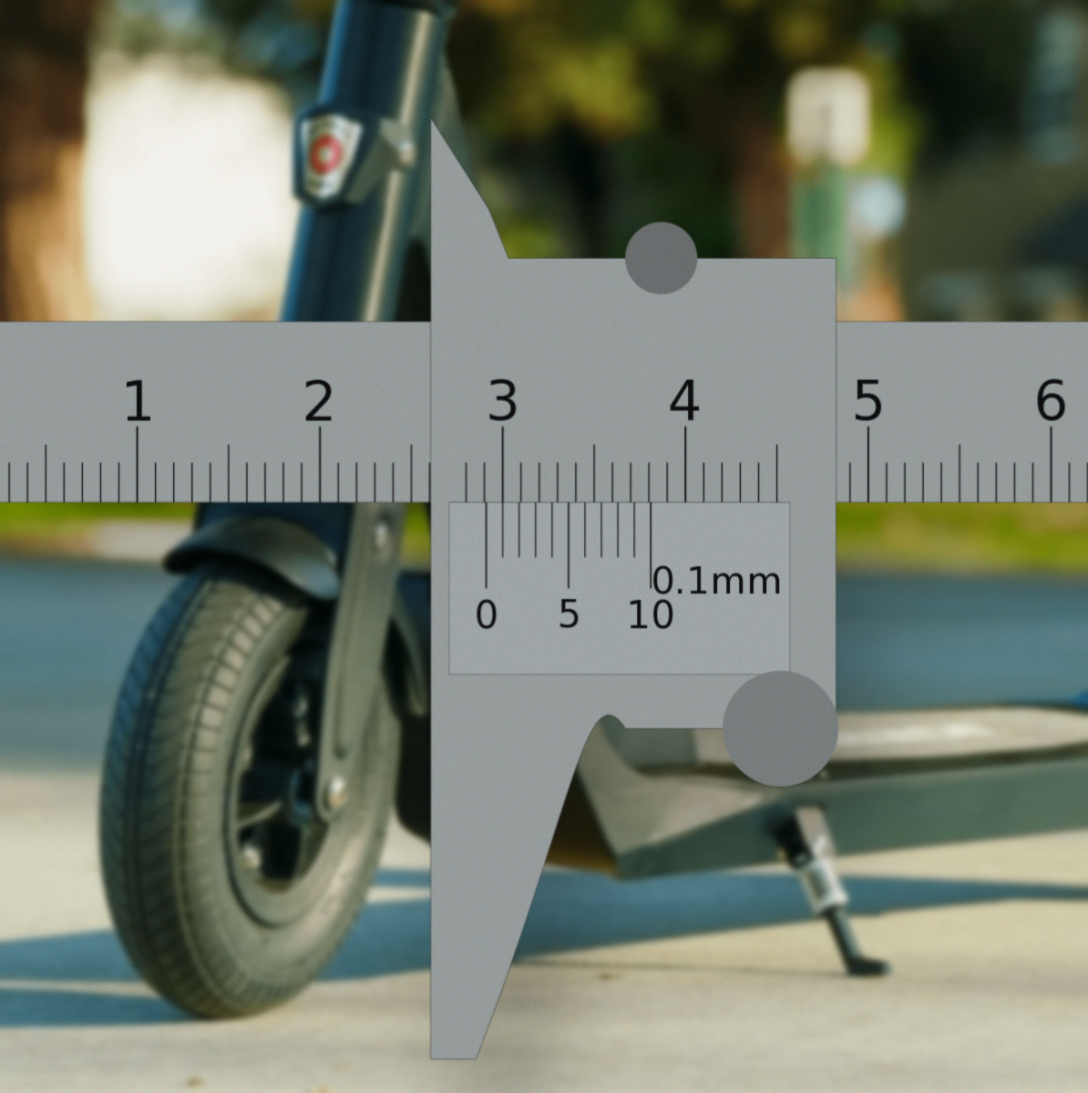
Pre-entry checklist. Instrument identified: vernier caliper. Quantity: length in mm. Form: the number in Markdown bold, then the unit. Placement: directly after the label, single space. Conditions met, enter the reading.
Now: **29.1** mm
